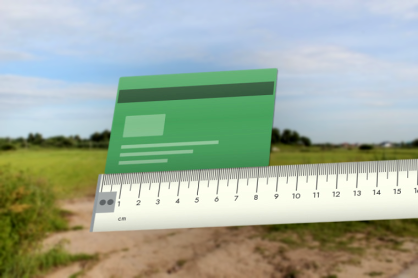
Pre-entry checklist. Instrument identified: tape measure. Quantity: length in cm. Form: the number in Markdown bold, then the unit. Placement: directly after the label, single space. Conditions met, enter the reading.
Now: **8.5** cm
